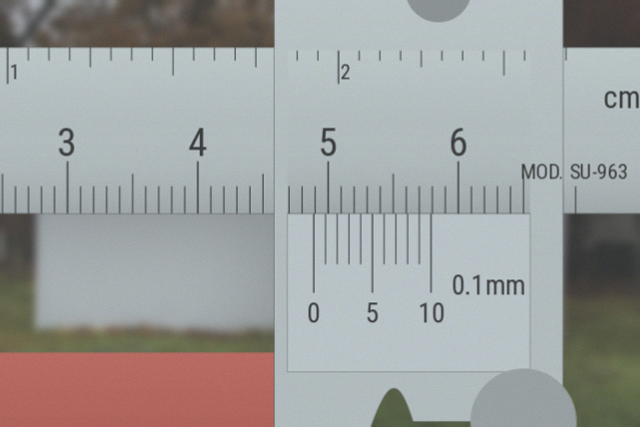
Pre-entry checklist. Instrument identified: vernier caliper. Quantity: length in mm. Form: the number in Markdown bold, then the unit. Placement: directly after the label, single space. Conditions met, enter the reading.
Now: **48.9** mm
